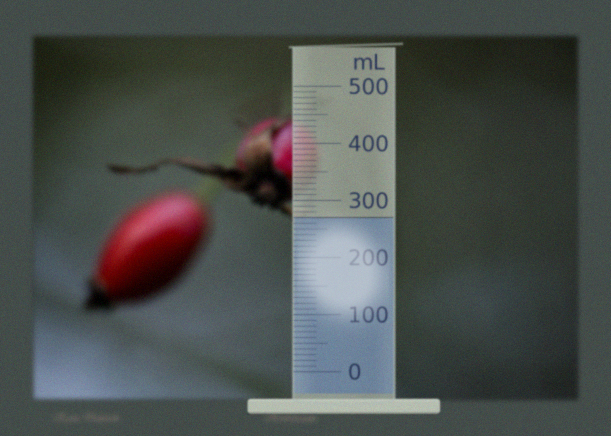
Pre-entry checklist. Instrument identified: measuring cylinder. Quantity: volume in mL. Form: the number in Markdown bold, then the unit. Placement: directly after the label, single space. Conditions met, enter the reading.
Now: **270** mL
